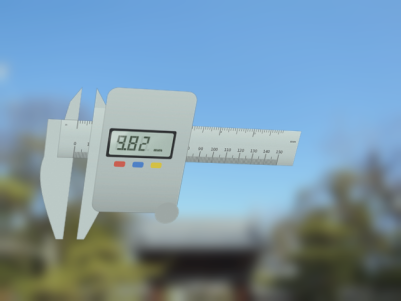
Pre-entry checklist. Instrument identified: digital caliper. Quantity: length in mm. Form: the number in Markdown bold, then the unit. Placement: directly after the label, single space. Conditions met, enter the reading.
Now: **9.82** mm
